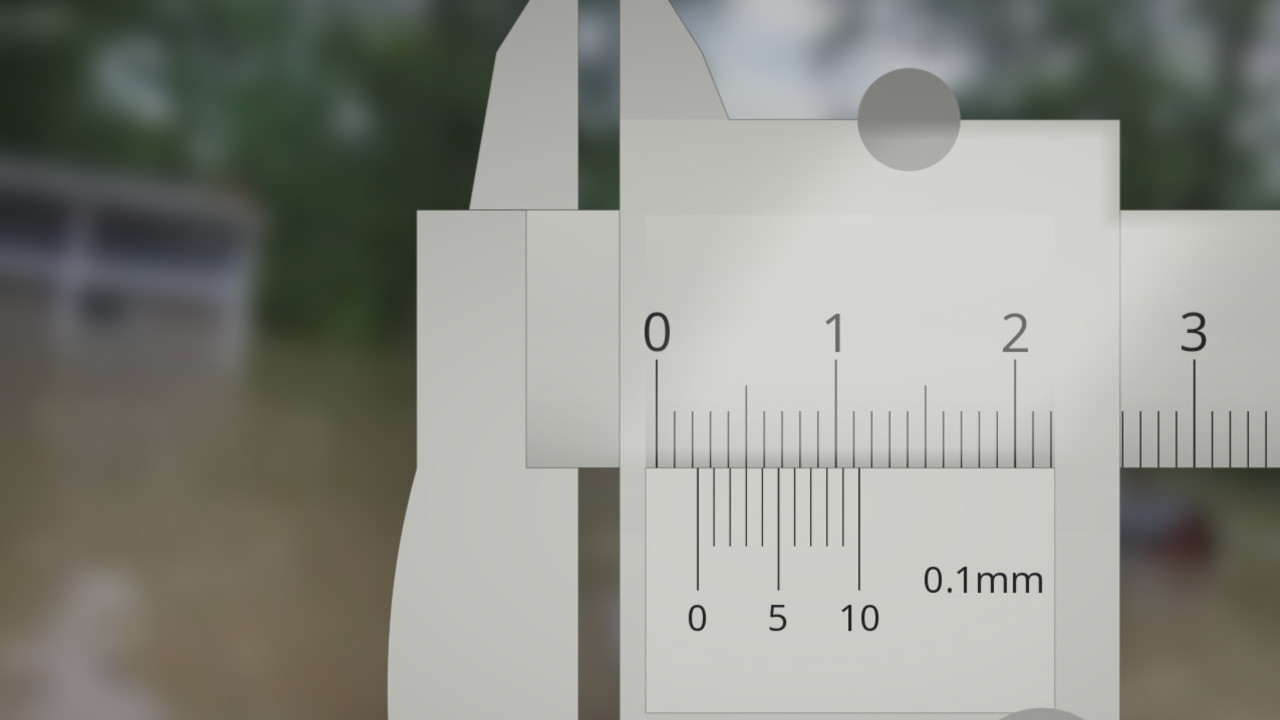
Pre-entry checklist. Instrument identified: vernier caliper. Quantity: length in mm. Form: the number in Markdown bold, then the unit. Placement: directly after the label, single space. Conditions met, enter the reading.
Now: **2.3** mm
